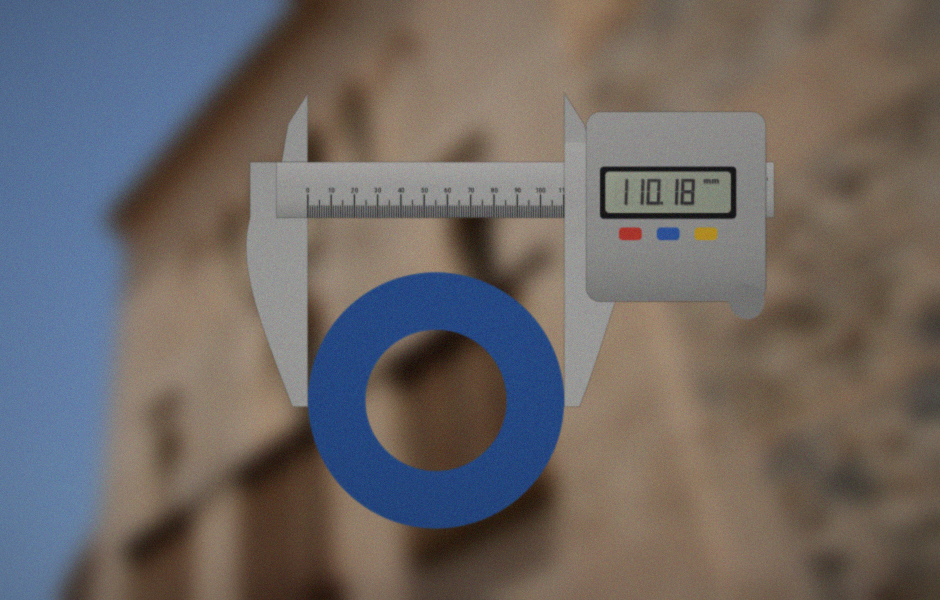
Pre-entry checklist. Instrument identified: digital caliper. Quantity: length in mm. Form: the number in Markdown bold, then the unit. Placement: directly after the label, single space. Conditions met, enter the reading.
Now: **110.18** mm
